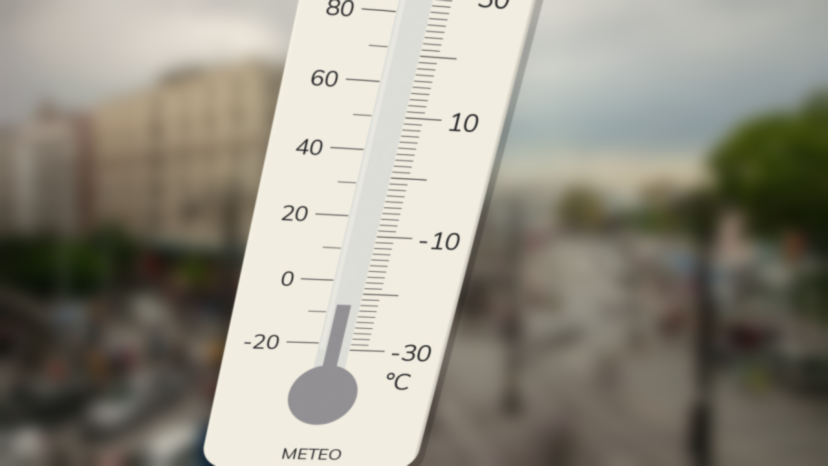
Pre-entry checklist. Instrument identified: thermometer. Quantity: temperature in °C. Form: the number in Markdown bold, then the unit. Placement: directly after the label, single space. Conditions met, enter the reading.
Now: **-22** °C
